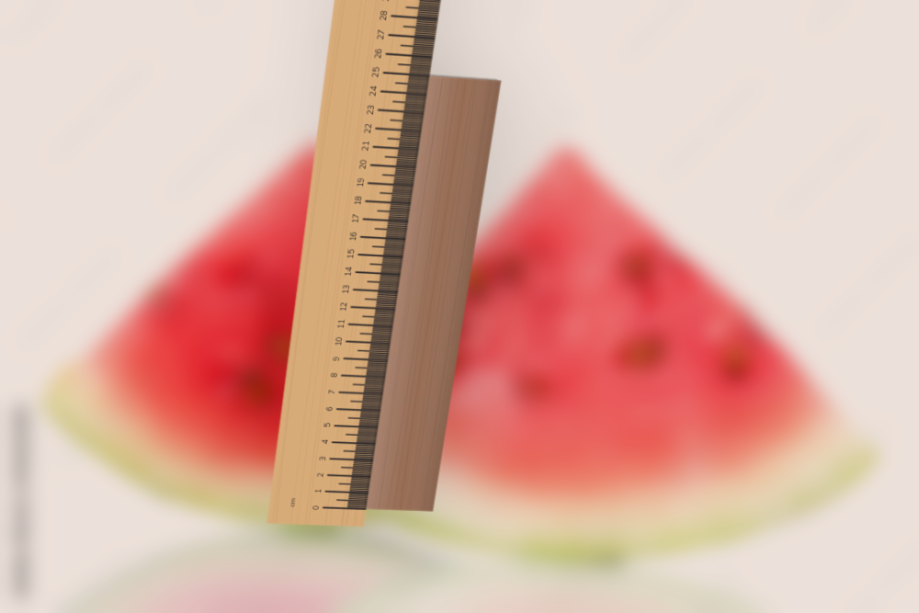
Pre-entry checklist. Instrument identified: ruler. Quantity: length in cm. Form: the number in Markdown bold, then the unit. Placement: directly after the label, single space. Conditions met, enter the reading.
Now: **25** cm
